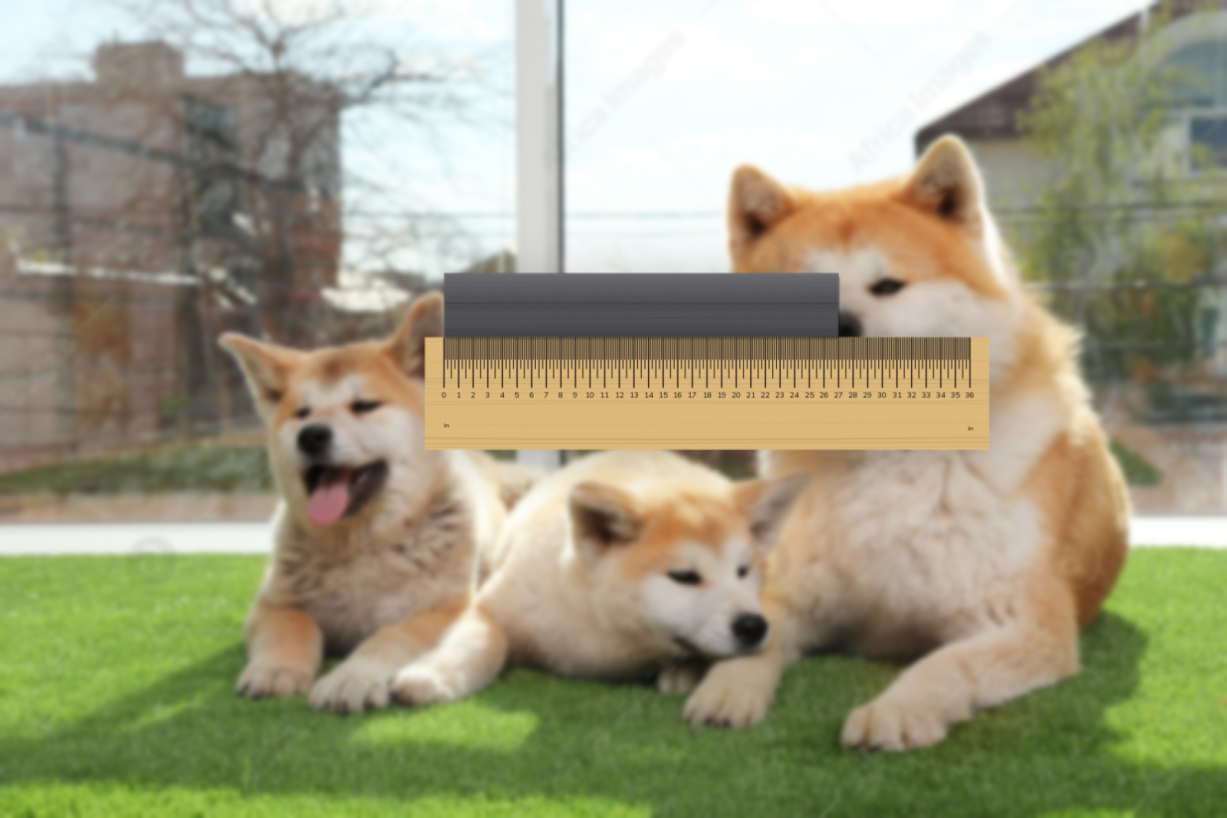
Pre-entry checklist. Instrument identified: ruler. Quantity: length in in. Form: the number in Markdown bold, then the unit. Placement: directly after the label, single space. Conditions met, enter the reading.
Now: **27** in
